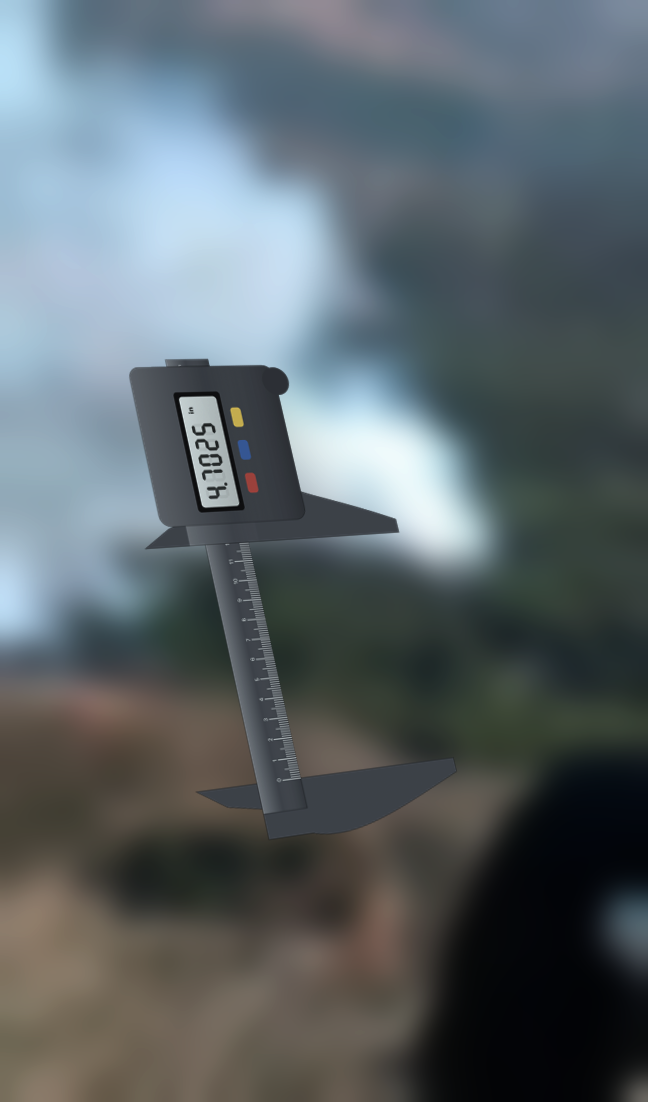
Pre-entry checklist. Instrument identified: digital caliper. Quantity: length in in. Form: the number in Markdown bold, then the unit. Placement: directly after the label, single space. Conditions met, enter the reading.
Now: **4.7025** in
